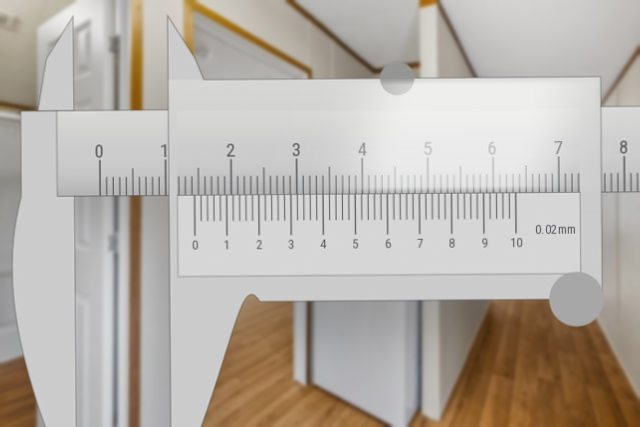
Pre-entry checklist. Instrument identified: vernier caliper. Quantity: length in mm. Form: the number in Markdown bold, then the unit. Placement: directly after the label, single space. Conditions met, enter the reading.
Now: **14.4** mm
